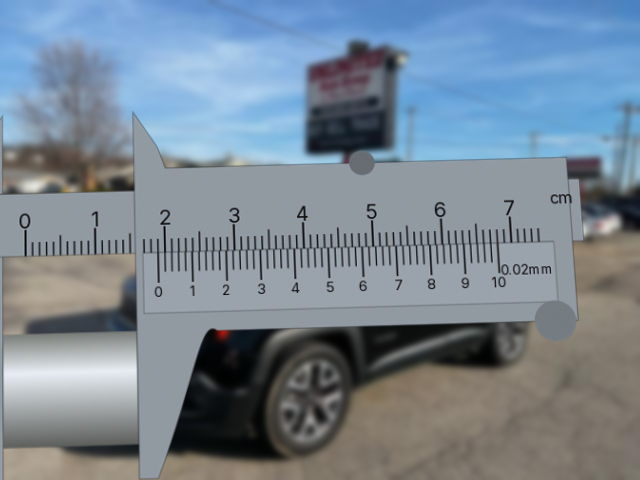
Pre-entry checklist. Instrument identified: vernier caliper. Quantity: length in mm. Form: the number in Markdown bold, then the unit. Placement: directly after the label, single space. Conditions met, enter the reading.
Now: **19.0** mm
